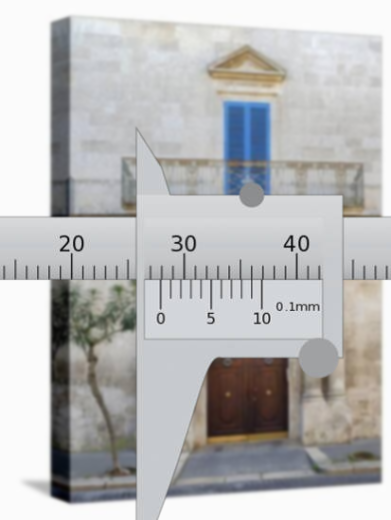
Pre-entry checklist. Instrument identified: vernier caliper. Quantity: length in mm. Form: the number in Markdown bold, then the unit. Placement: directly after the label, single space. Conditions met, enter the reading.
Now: **27.9** mm
